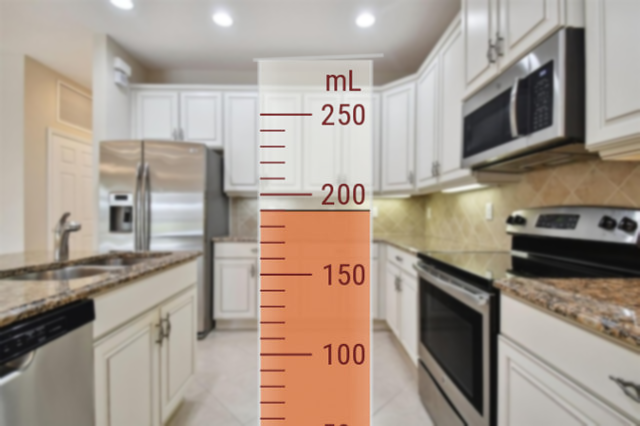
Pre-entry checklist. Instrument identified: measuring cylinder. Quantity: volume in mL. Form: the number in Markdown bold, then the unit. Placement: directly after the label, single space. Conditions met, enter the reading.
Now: **190** mL
